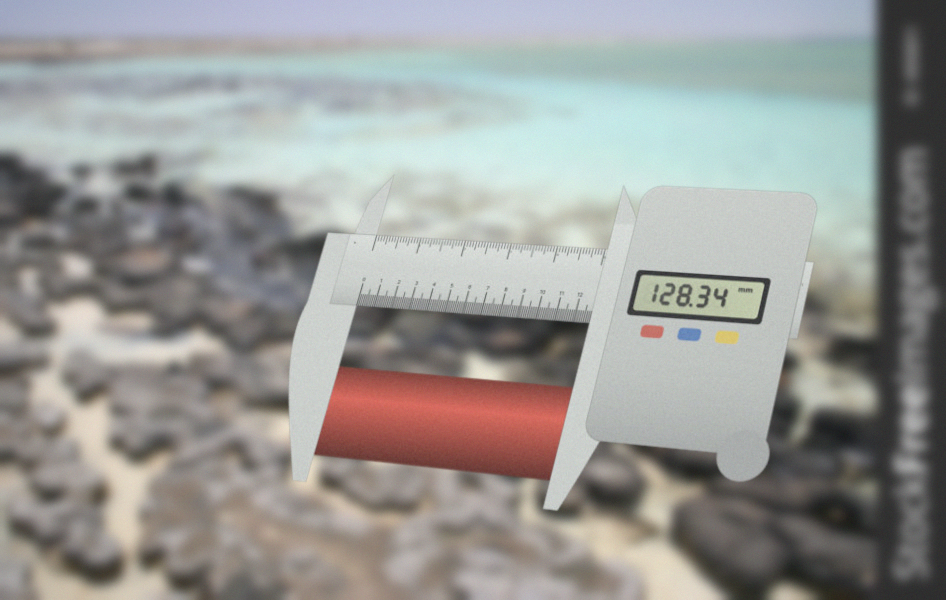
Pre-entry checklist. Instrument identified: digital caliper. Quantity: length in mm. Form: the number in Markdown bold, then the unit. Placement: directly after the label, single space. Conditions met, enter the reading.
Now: **128.34** mm
